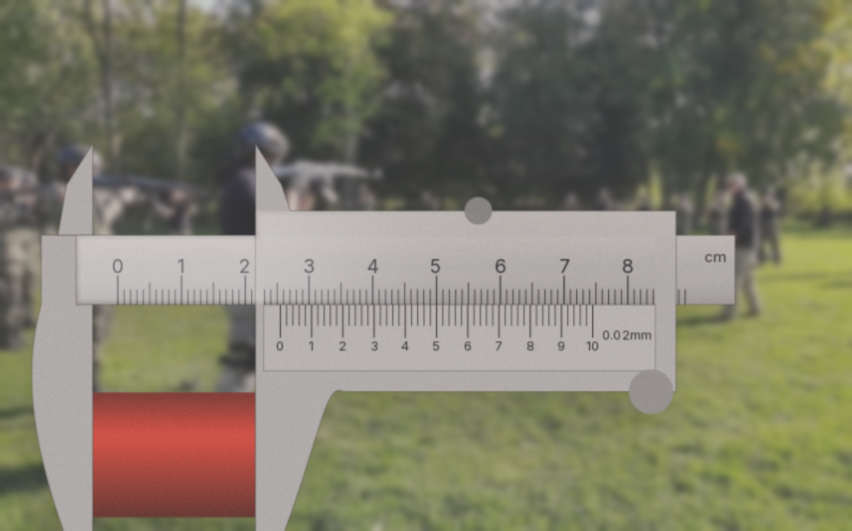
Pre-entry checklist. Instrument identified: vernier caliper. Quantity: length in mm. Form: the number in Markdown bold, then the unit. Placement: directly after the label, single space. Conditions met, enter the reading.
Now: **25.5** mm
